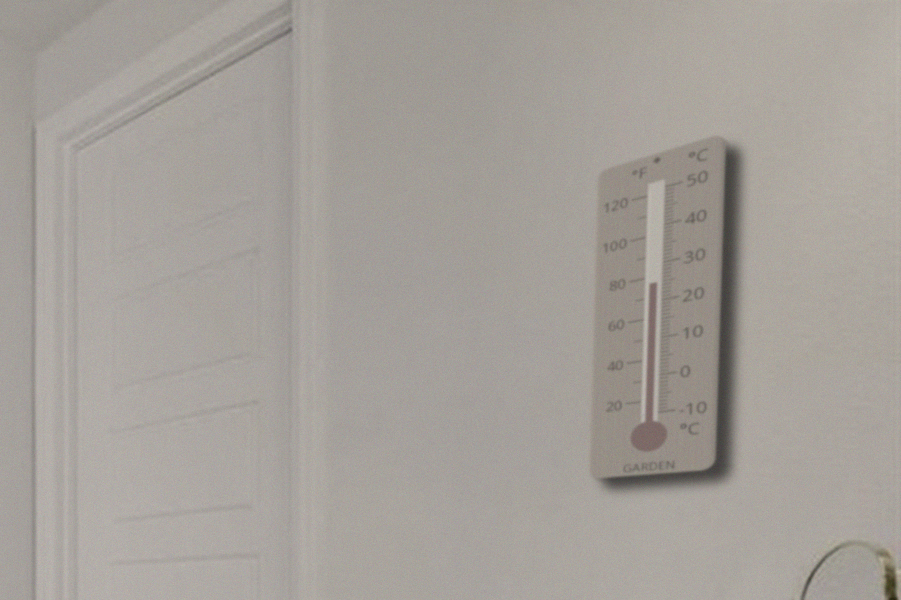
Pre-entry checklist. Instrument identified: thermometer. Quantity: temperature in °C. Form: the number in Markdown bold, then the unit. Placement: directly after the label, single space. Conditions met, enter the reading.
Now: **25** °C
